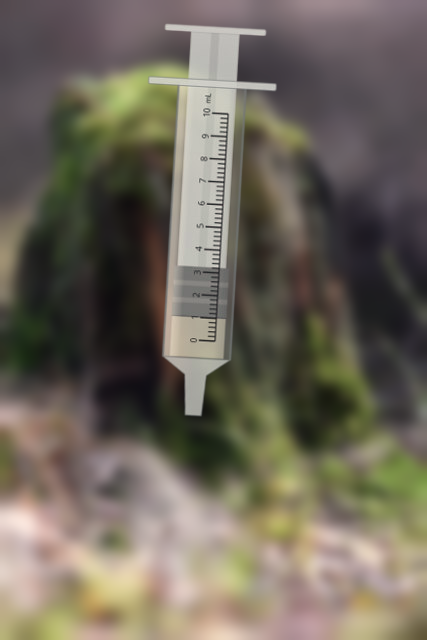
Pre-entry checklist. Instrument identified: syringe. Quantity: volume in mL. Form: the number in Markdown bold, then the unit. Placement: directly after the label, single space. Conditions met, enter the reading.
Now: **1** mL
